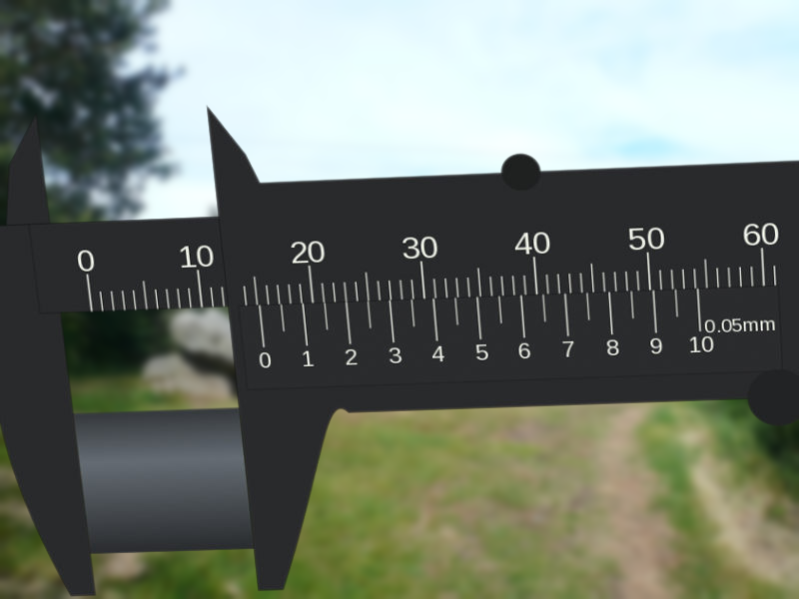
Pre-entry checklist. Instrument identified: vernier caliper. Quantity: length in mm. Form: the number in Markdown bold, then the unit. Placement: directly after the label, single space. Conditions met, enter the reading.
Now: **15.2** mm
